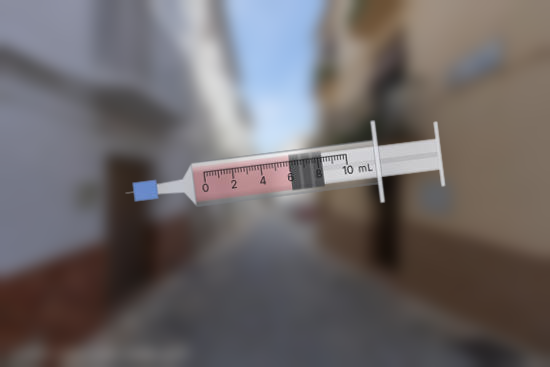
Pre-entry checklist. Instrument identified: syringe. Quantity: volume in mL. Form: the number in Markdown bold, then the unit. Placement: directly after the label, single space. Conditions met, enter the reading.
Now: **6** mL
